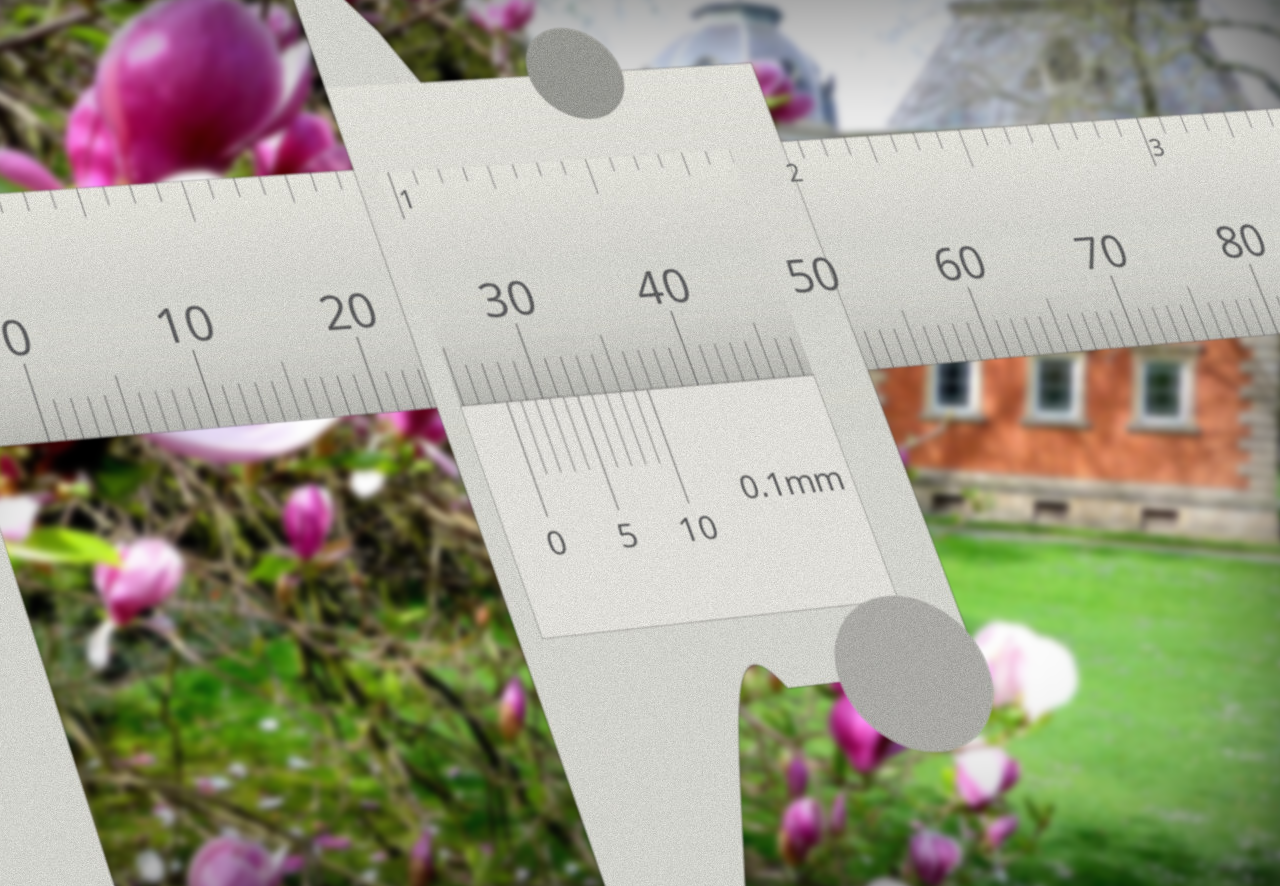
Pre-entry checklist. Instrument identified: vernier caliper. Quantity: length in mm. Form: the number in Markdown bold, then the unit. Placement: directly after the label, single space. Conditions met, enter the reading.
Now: **27.7** mm
